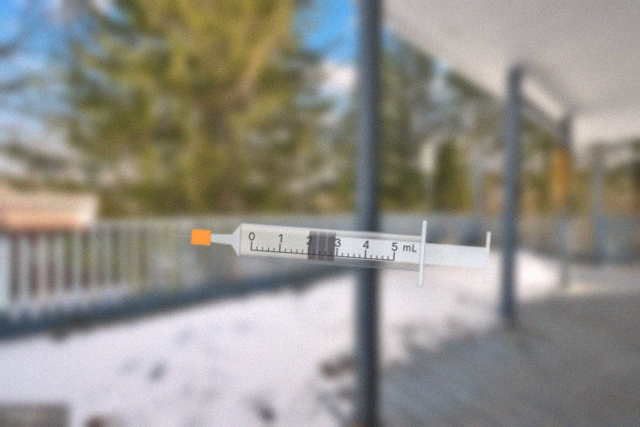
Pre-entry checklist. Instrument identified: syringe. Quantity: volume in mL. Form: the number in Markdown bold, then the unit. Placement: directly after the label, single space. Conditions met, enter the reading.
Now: **2** mL
